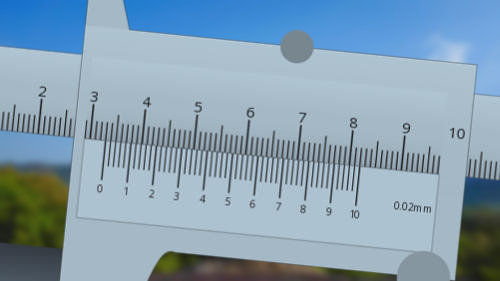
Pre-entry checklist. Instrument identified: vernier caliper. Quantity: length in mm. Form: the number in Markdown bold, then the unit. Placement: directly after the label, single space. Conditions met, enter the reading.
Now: **33.0** mm
